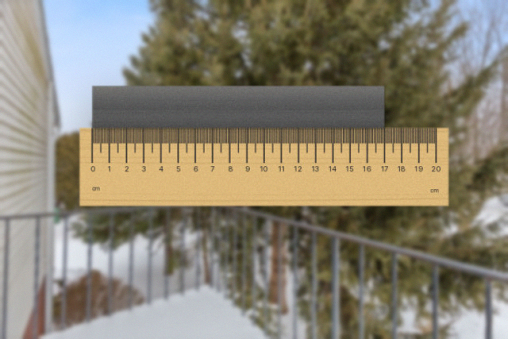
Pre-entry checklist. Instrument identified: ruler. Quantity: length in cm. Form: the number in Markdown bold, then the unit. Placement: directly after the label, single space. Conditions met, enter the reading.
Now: **17** cm
